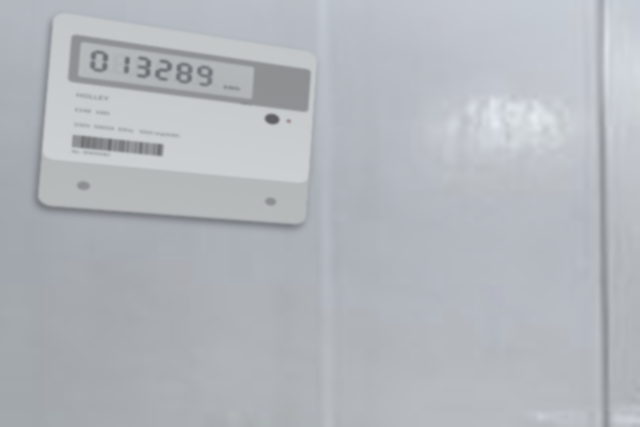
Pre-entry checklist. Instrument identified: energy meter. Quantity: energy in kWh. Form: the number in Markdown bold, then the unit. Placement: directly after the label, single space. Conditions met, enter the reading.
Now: **13289** kWh
